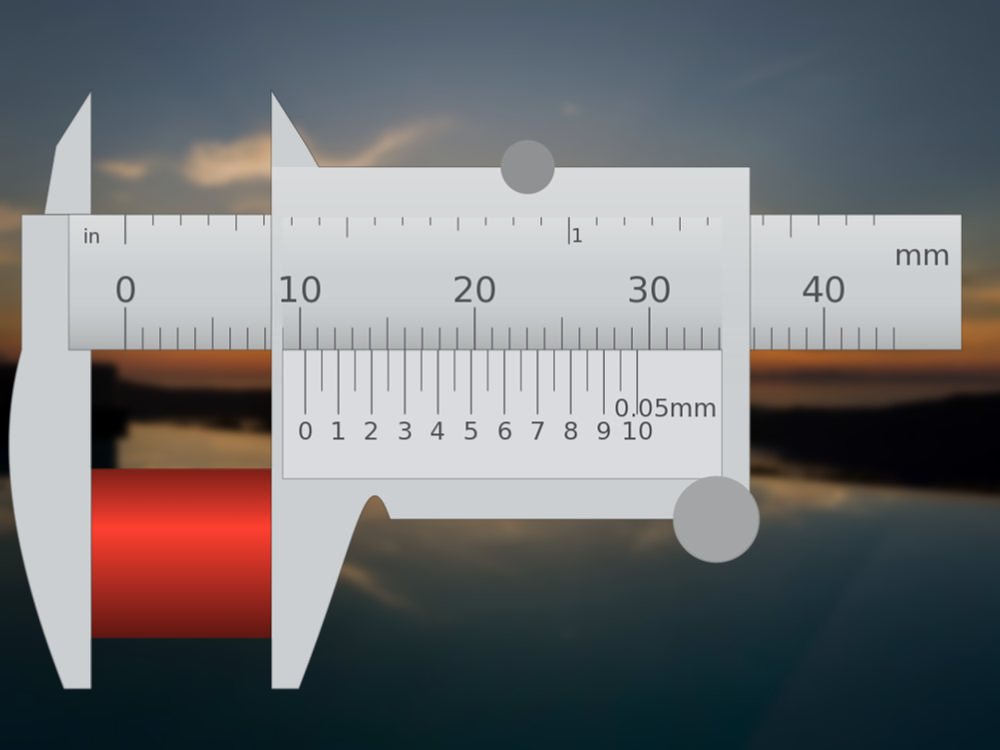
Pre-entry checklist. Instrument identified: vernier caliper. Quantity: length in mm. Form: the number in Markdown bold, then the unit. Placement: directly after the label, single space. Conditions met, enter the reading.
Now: **10.3** mm
